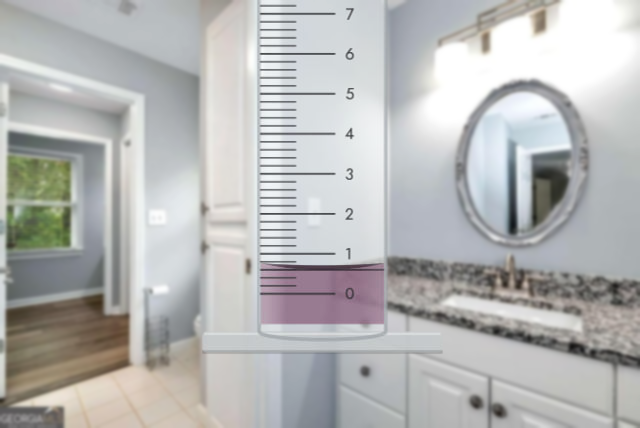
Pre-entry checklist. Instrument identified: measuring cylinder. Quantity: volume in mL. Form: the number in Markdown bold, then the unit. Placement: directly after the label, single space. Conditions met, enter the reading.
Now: **0.6** mL
